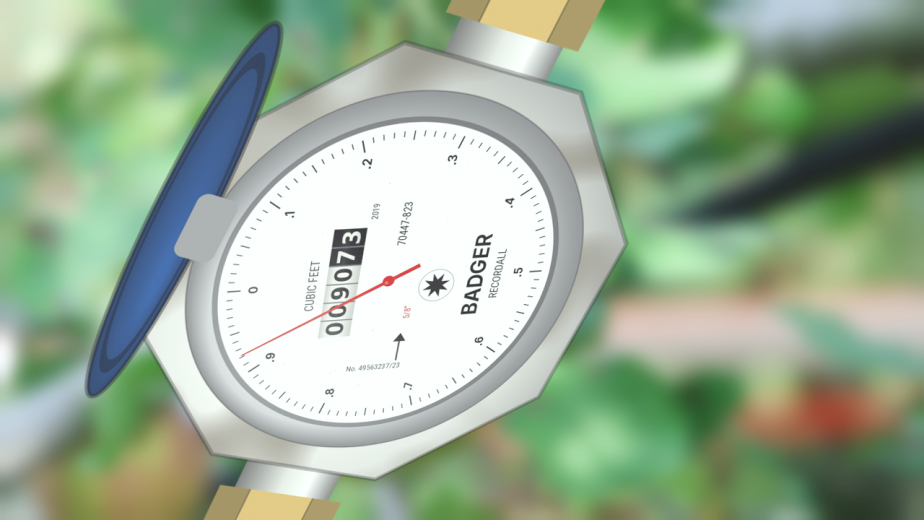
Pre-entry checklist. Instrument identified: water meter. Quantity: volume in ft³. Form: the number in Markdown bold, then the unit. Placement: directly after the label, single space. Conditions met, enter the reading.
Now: **9072.92** ft³
